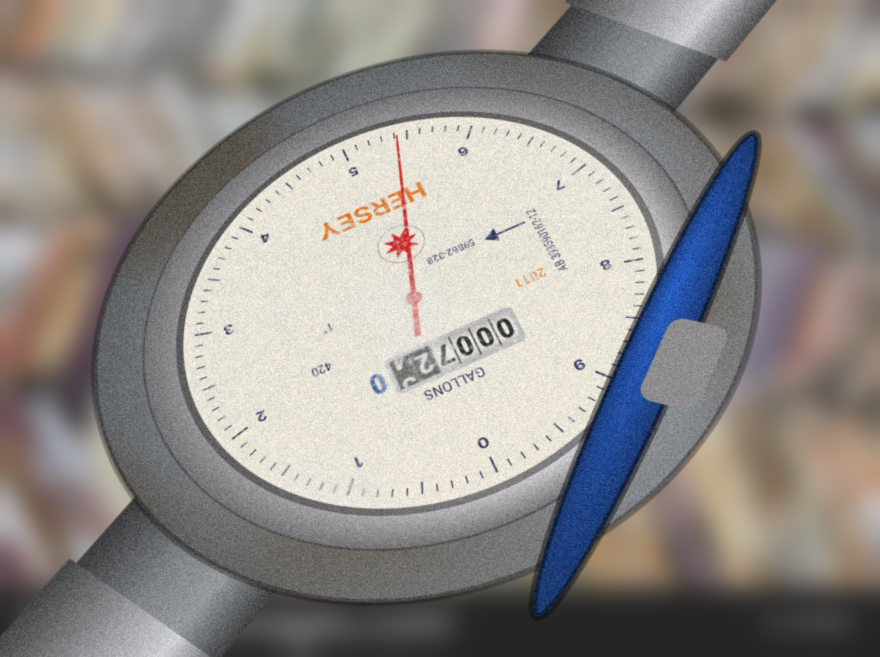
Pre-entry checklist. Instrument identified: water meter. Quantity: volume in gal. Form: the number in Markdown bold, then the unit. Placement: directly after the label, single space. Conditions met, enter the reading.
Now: **7235.4** gal
